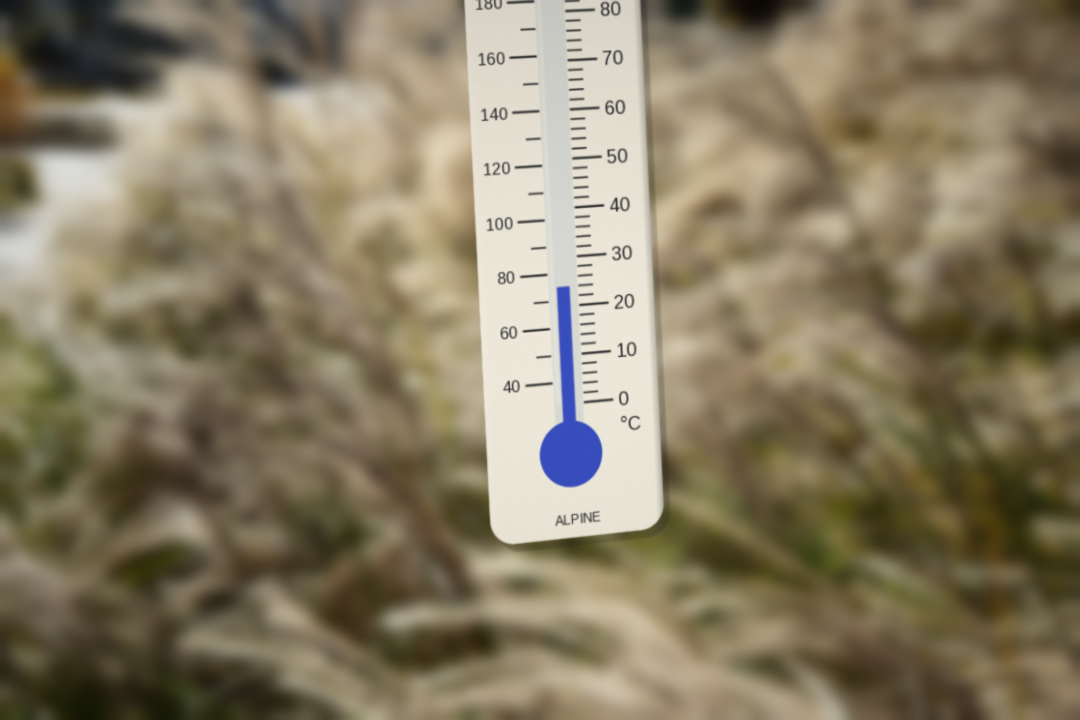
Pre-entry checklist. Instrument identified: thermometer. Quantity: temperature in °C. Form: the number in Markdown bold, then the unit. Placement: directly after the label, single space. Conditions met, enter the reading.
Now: **24** °C
